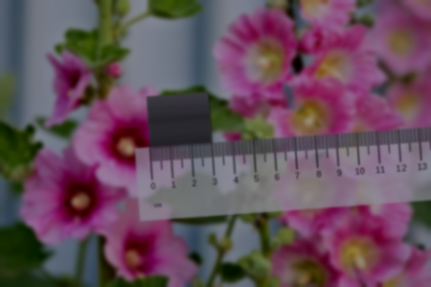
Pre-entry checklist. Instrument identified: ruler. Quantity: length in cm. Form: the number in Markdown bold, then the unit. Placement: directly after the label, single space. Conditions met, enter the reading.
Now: **3** cm
